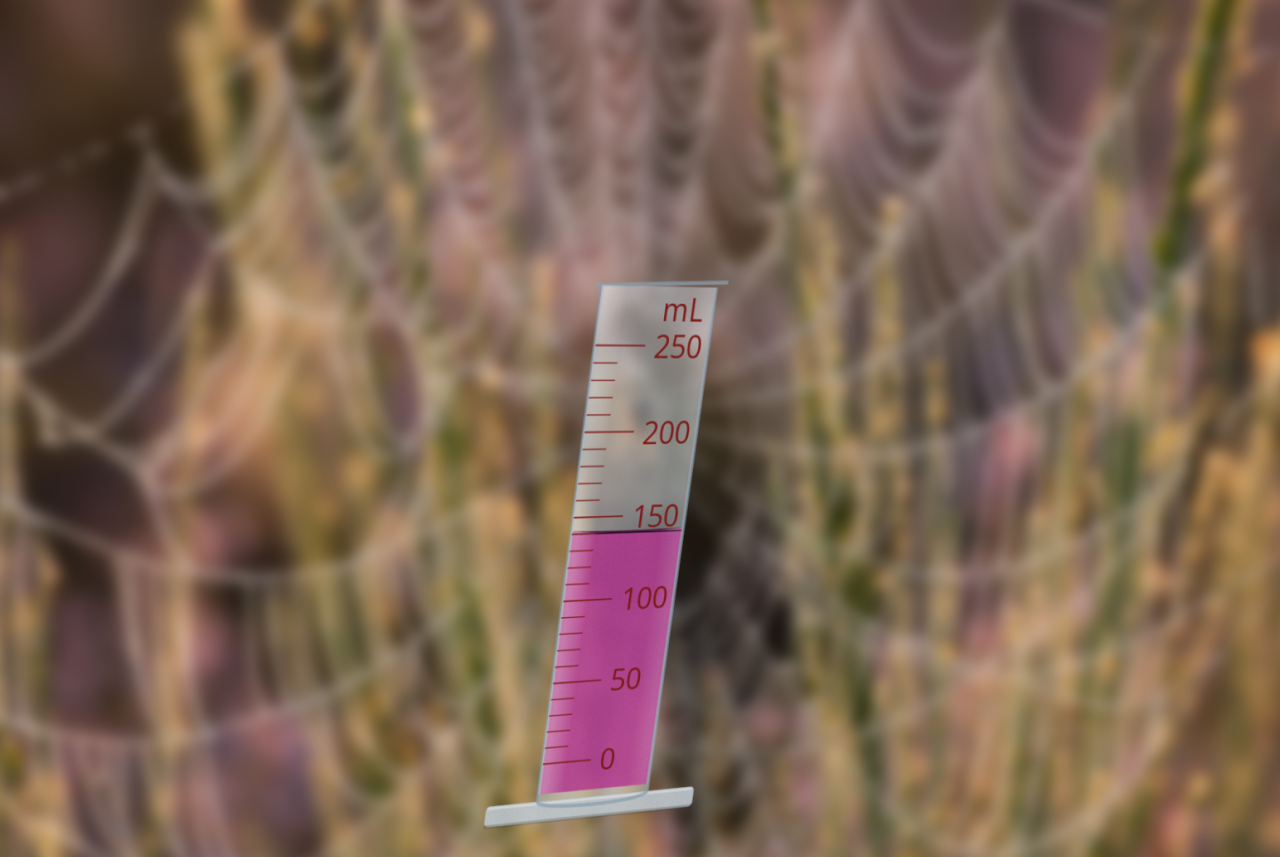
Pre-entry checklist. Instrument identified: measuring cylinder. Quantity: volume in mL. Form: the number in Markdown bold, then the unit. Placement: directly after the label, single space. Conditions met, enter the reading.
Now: **140** mL
